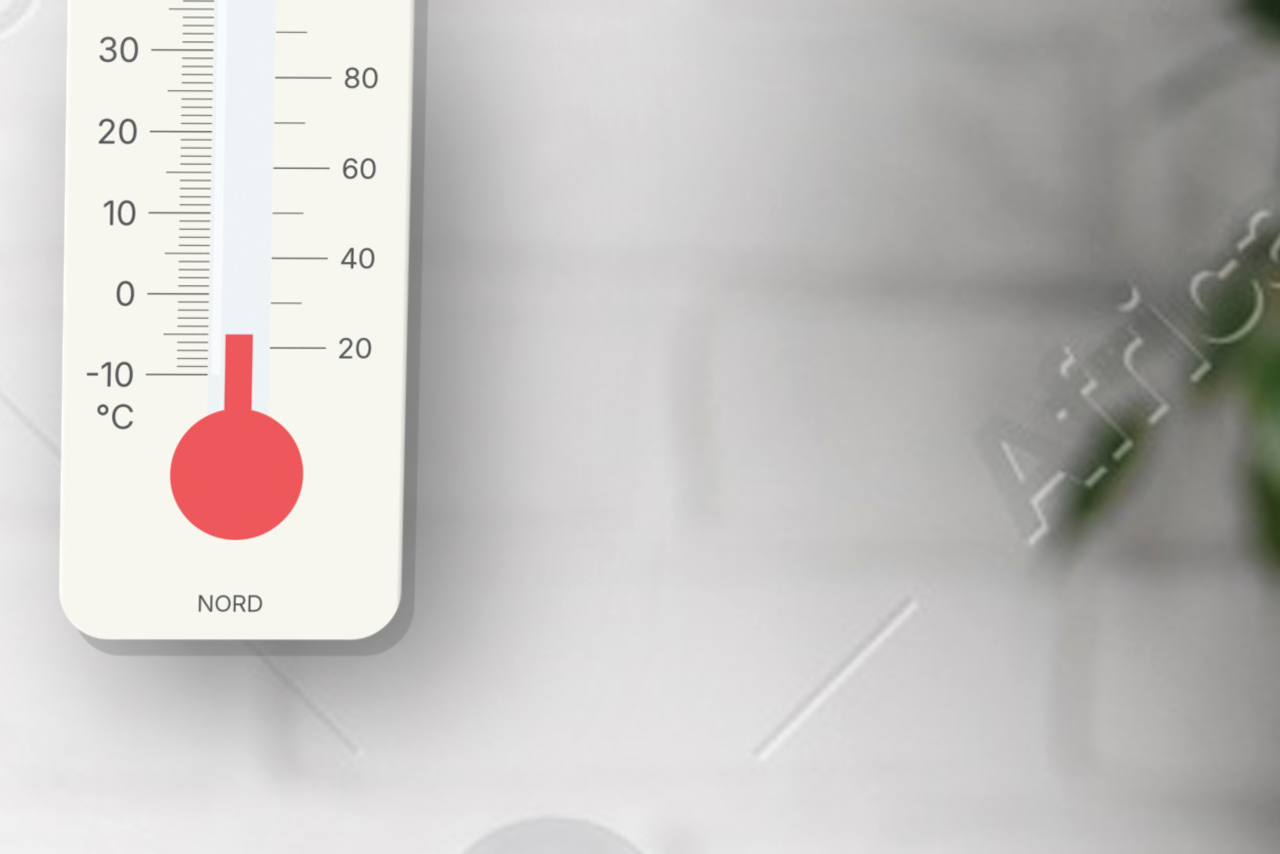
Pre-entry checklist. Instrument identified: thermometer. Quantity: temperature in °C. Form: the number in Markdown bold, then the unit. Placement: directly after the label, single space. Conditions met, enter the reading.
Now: **-5** °C
